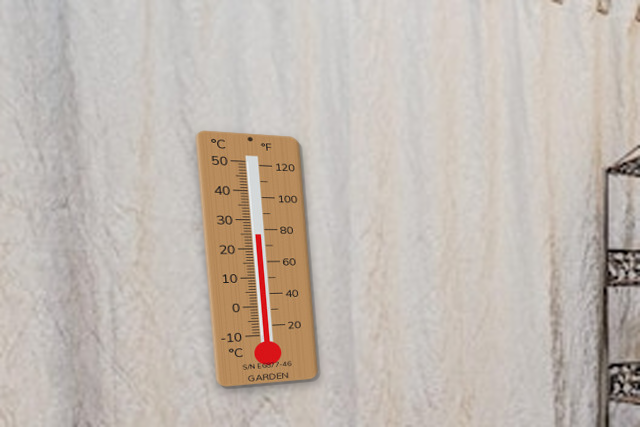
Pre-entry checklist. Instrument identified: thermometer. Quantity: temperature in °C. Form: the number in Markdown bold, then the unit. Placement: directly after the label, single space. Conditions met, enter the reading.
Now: **25** °C
